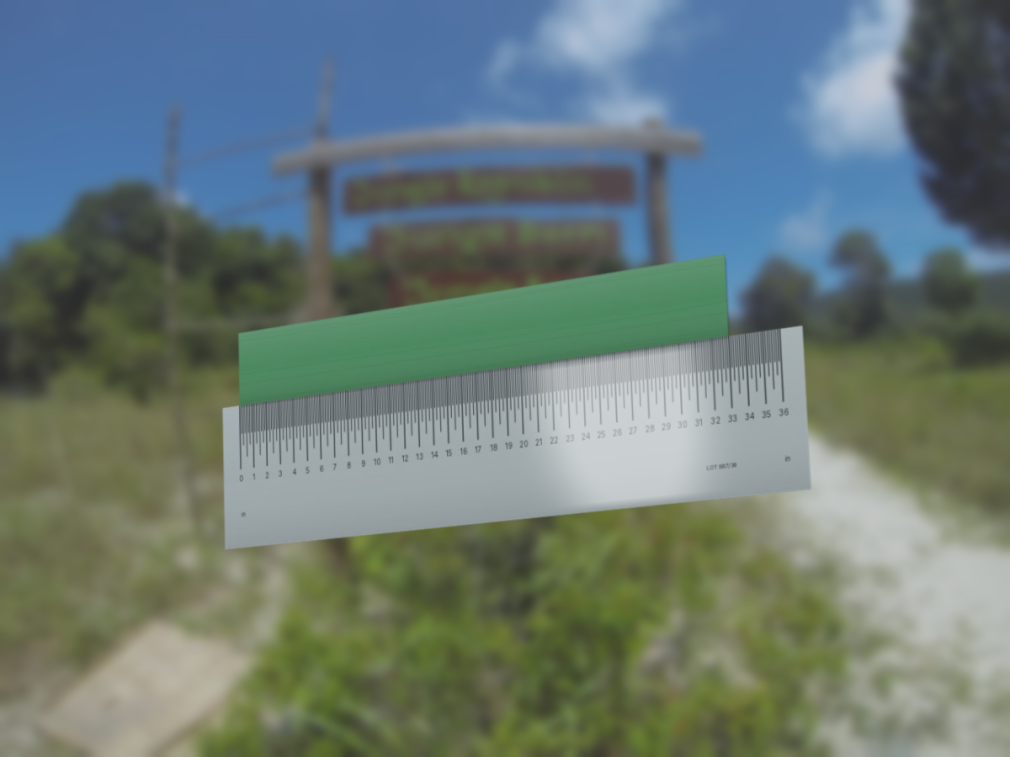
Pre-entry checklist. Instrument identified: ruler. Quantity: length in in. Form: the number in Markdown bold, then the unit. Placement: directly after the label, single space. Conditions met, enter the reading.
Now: **33** in
